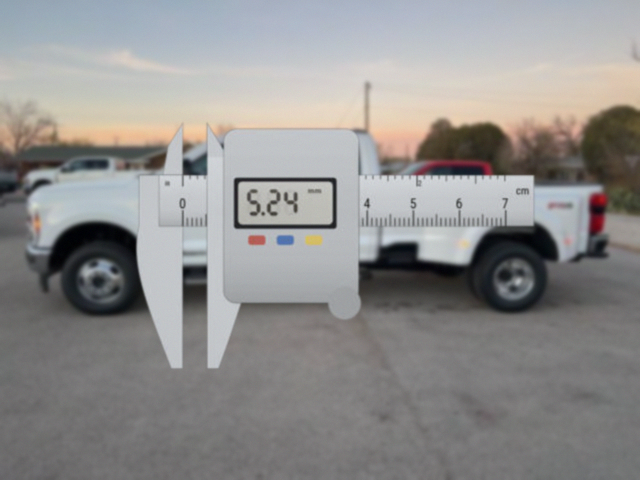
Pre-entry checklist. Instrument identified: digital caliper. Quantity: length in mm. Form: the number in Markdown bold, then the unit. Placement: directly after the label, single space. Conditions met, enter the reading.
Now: **5.24** mm
